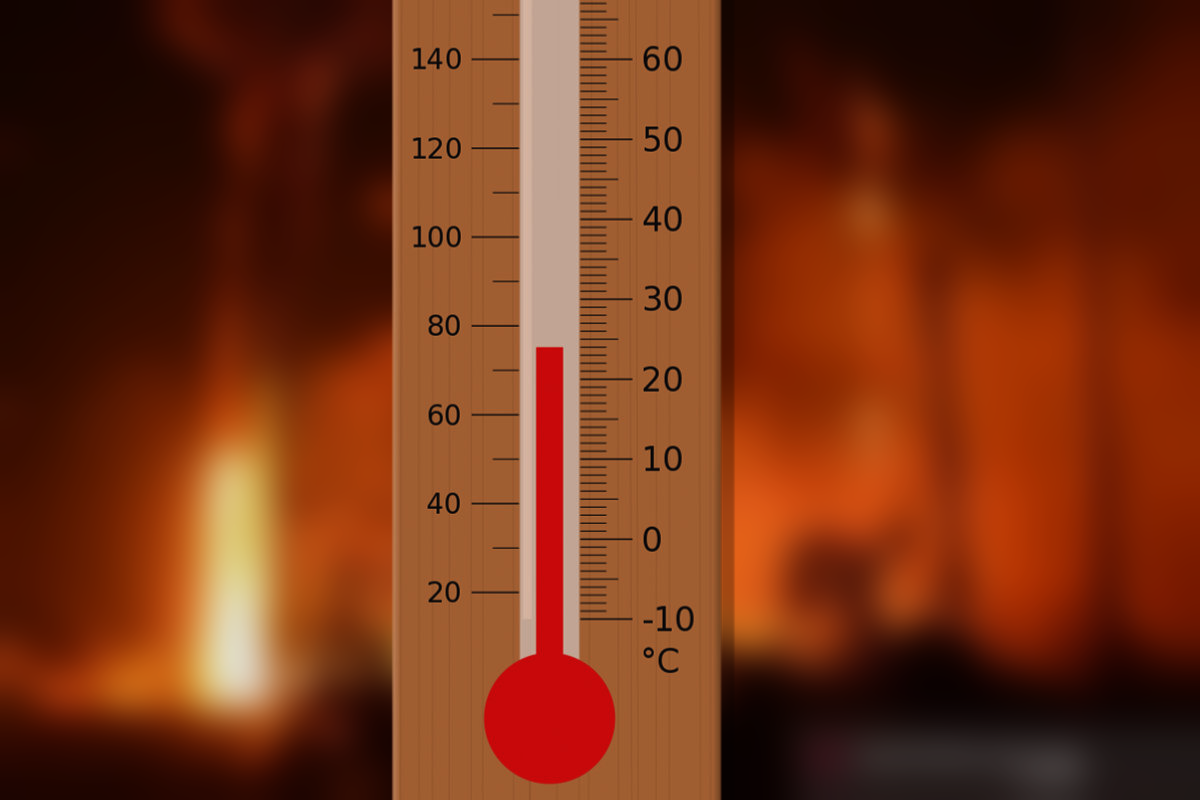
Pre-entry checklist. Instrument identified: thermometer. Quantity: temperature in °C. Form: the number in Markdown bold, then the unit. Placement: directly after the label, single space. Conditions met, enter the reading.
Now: **24** °C
